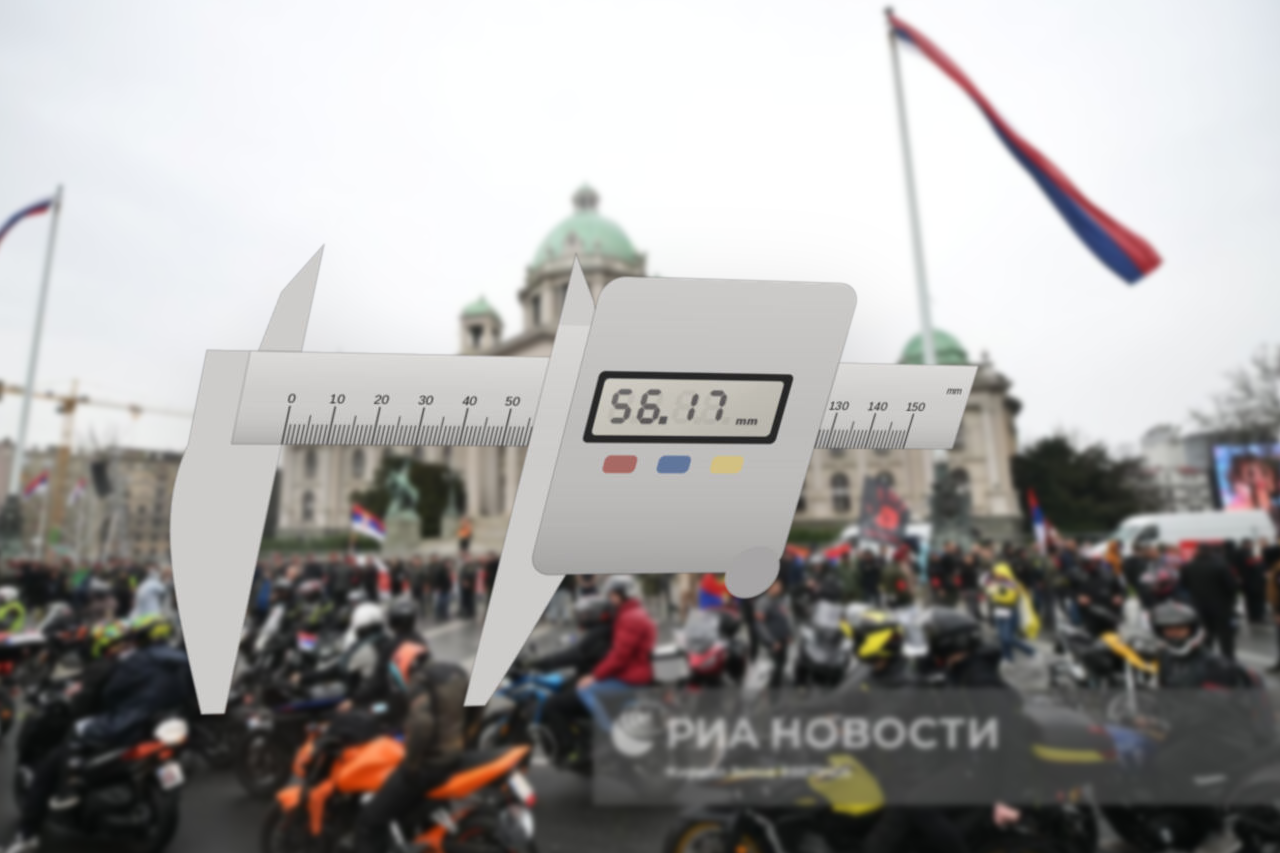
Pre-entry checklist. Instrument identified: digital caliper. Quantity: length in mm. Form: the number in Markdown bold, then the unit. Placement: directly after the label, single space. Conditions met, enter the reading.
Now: **56.17** mm
